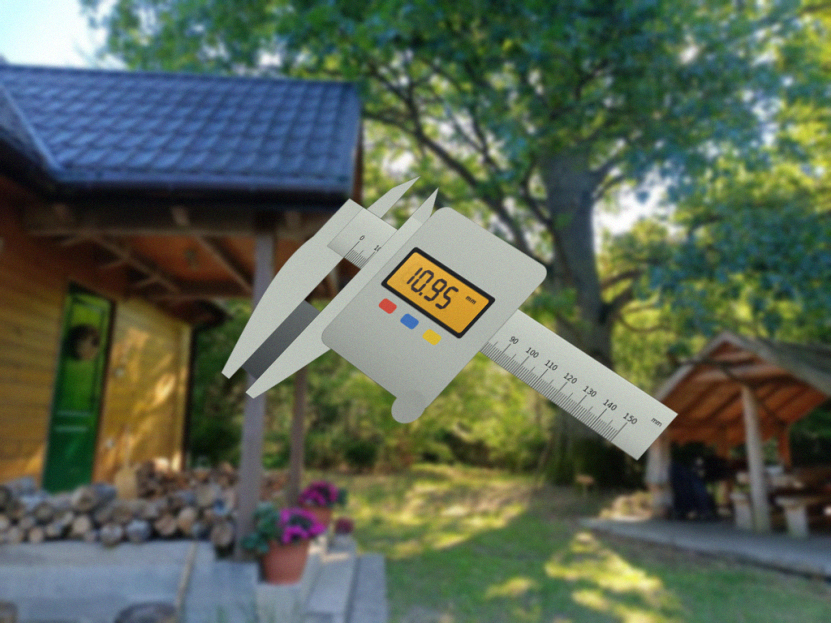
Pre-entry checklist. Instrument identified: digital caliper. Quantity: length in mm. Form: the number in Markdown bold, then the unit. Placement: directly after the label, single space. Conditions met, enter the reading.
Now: **10.95** mm
